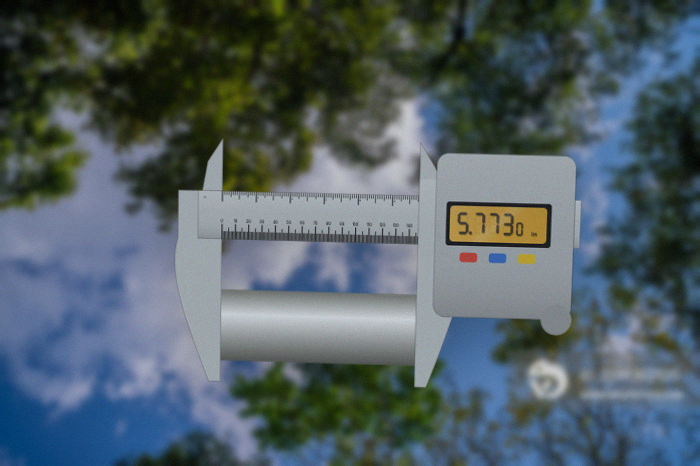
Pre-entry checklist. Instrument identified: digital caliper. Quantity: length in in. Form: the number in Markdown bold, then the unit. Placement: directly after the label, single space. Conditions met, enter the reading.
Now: **5.7730** in
